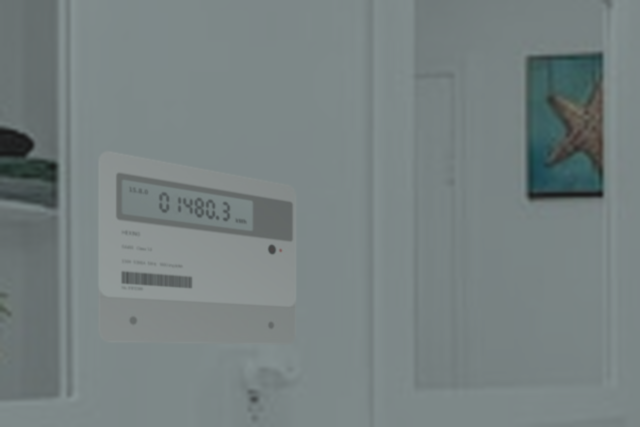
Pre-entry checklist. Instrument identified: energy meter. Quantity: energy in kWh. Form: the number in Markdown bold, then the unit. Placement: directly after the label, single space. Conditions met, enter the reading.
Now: **1480.3** kWh
